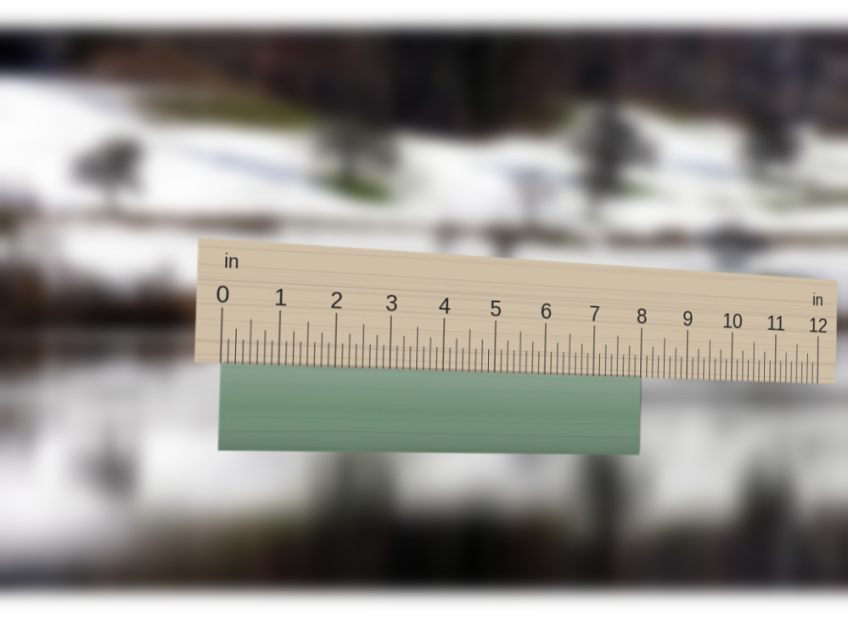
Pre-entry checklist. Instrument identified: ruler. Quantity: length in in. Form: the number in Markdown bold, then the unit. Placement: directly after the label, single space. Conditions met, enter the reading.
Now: **8** in
